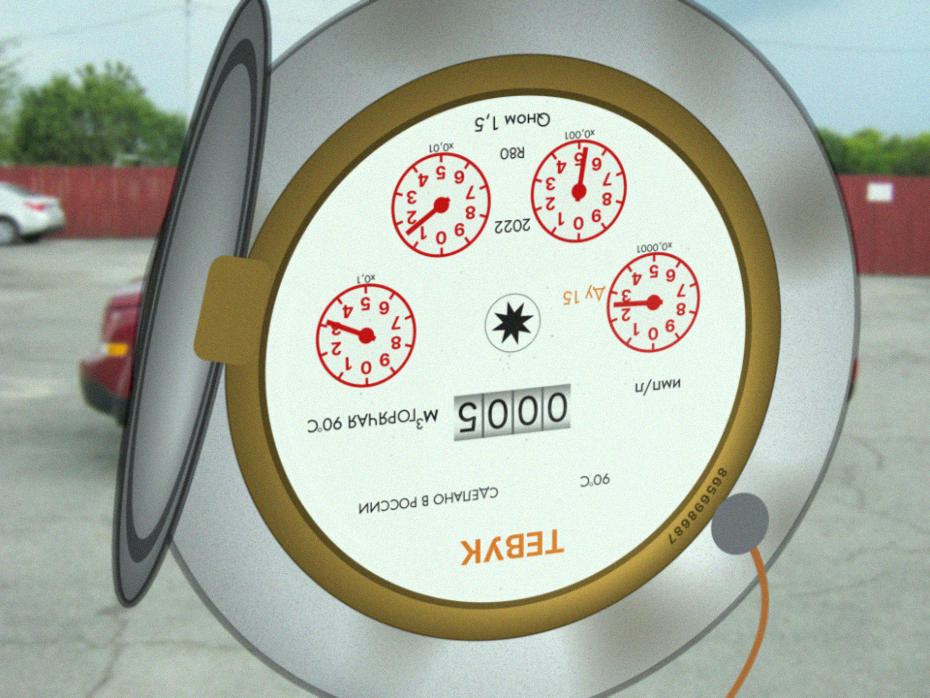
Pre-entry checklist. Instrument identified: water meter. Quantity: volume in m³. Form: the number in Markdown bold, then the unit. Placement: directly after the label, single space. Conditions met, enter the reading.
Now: **5.3152** m³
